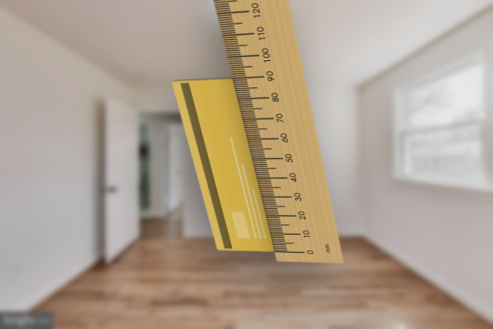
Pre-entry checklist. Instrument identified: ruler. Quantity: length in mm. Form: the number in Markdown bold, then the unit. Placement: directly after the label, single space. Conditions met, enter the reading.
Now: **90** mm
